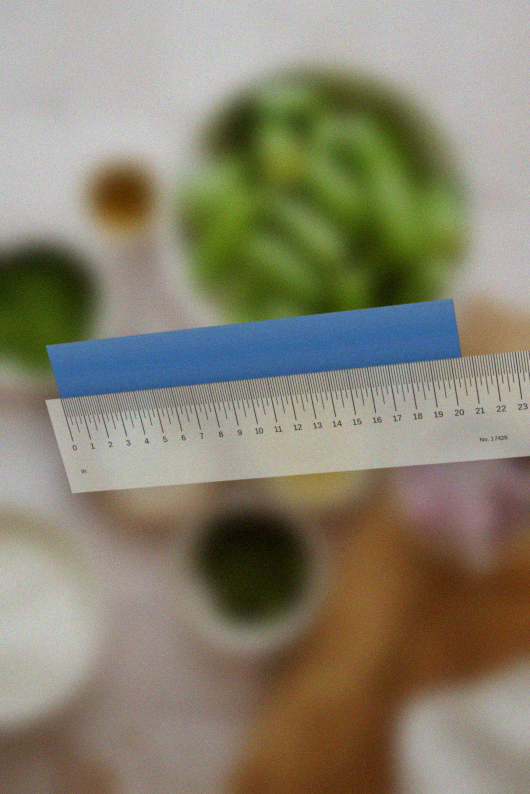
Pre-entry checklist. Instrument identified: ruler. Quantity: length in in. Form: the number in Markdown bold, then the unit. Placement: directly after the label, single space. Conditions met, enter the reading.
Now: **20.5** in
